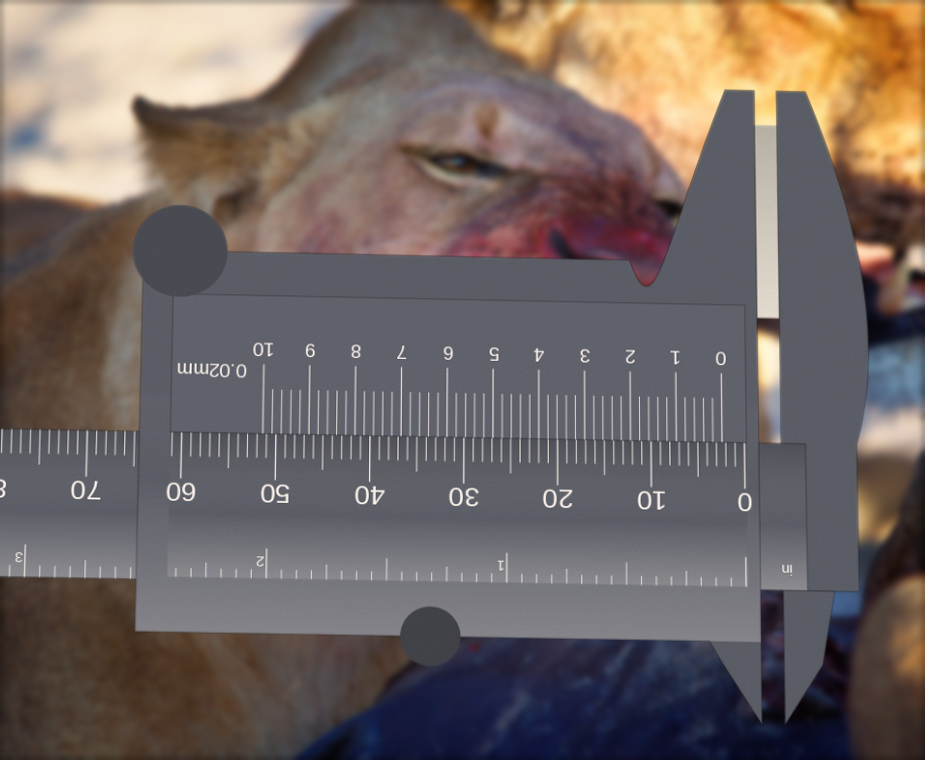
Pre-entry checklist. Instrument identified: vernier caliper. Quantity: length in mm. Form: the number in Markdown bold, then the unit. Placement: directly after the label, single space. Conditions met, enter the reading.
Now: **2.4** mm
